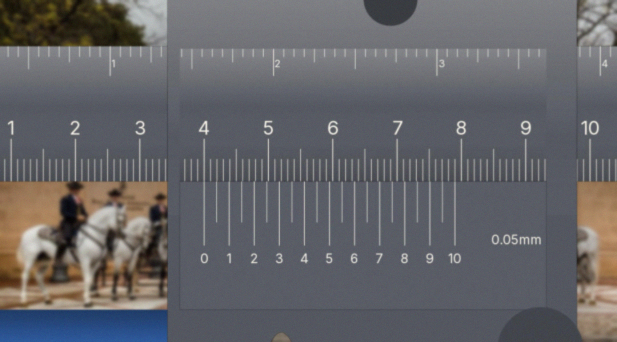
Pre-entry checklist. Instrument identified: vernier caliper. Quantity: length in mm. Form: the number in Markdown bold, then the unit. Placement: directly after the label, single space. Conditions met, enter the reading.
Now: **40.0** mm
